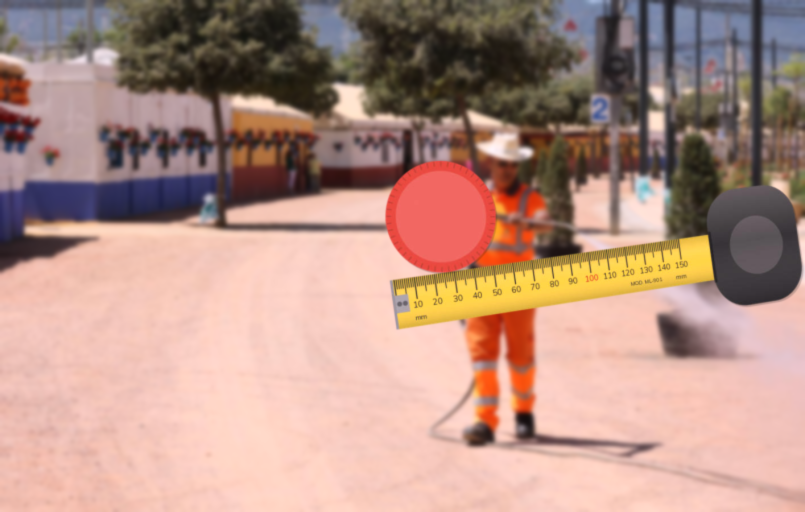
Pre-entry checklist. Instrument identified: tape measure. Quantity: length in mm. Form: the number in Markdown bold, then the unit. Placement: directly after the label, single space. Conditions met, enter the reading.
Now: **55** mm
